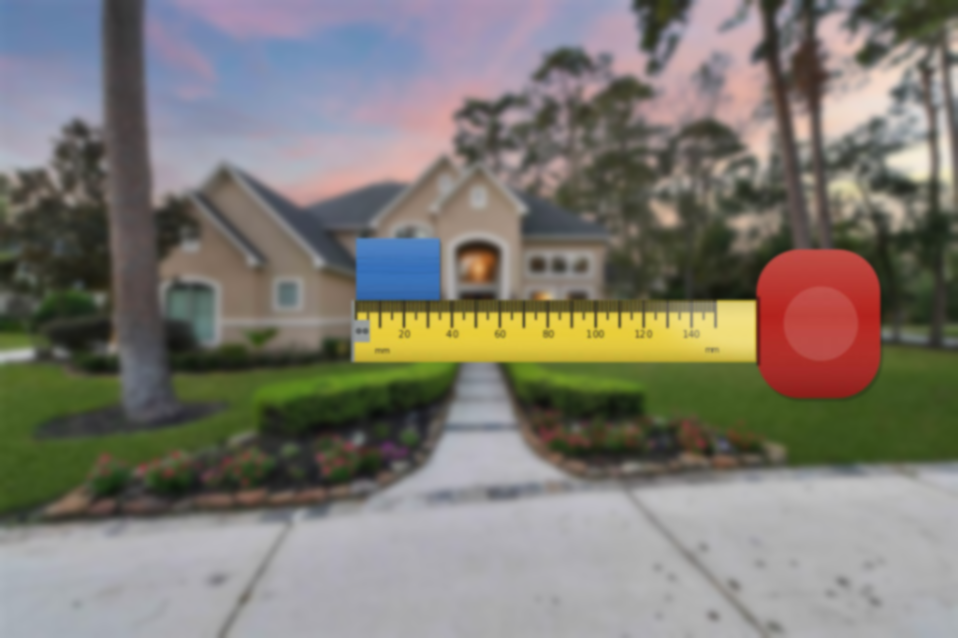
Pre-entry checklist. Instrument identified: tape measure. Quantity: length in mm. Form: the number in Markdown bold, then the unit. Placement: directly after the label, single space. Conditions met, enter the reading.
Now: **35** mm
